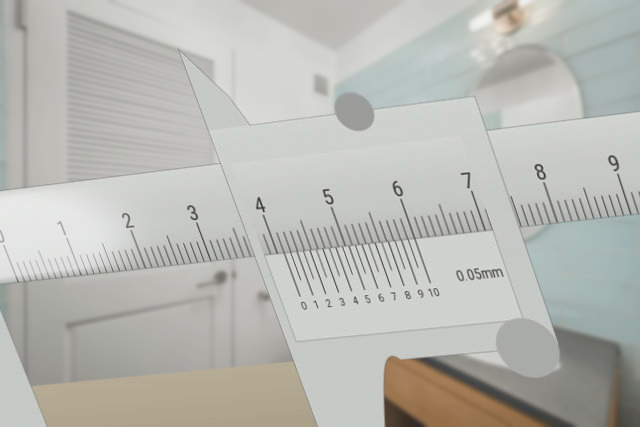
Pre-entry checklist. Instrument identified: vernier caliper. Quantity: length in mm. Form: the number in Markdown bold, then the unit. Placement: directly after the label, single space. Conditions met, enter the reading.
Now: **41.0** mm
